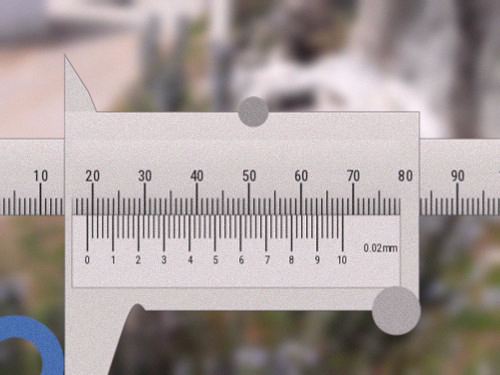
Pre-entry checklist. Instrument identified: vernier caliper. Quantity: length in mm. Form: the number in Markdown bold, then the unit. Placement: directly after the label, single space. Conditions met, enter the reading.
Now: **19.0** mm
